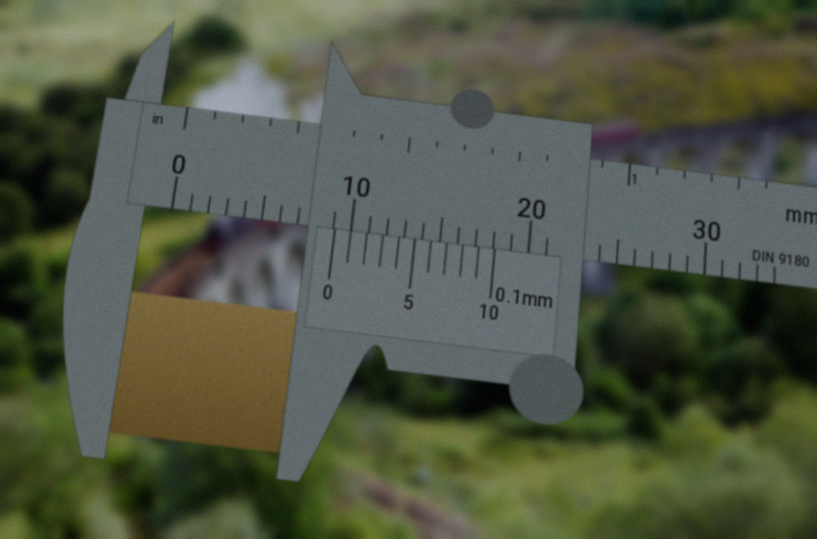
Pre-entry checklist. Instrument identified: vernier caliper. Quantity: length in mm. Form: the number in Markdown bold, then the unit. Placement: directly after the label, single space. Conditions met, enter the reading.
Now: **9.1** mm
